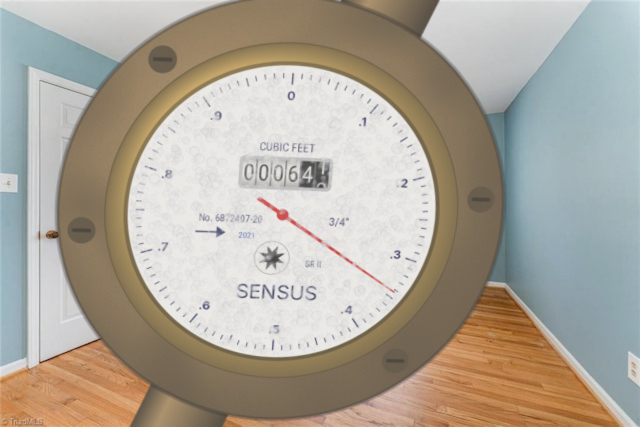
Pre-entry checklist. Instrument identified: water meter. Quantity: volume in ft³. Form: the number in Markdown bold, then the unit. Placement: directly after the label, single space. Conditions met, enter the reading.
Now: **641.34** ft³
